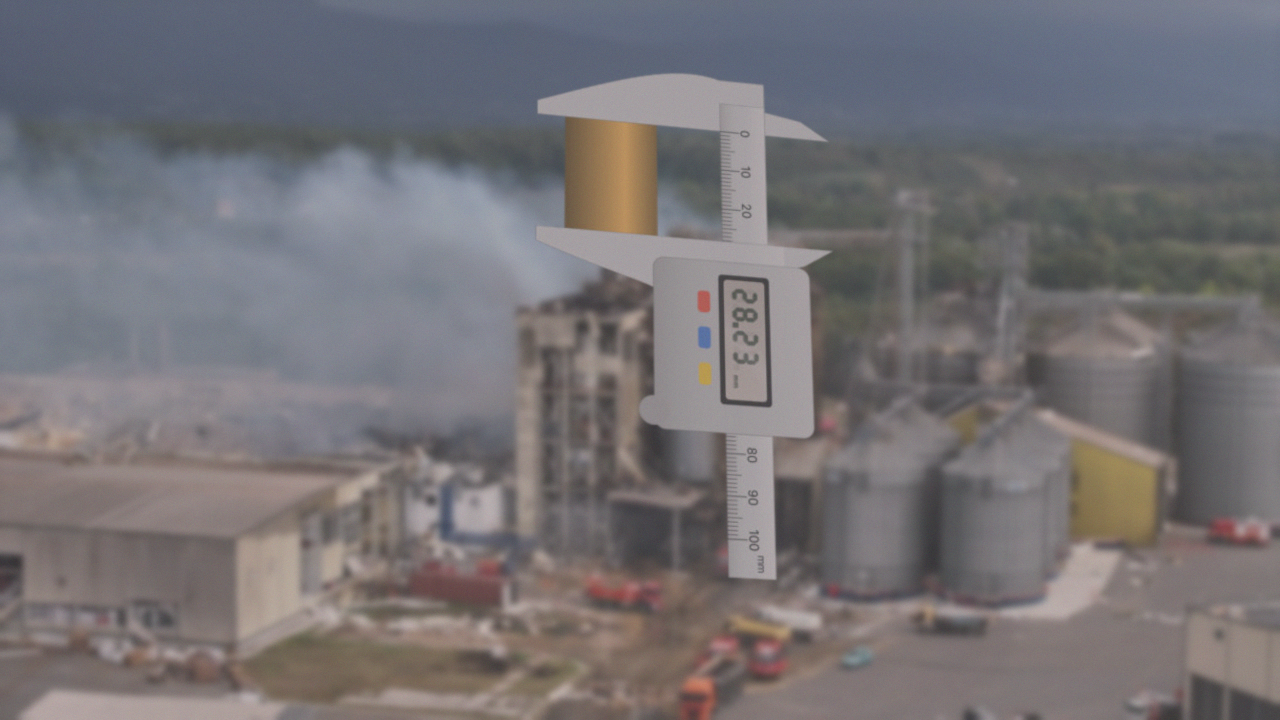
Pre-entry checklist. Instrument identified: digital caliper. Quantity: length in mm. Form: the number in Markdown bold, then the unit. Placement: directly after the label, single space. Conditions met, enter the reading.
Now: **28.23** mm
